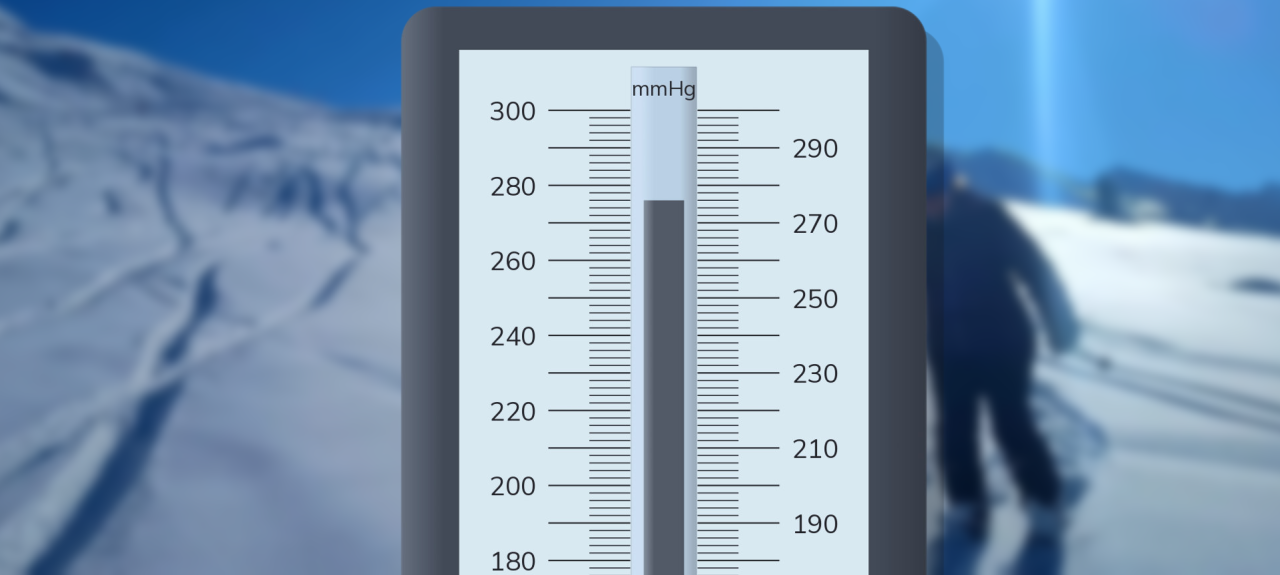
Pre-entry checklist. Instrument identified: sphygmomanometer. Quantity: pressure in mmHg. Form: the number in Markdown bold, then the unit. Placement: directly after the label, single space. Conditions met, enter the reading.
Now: **276** mmHg
